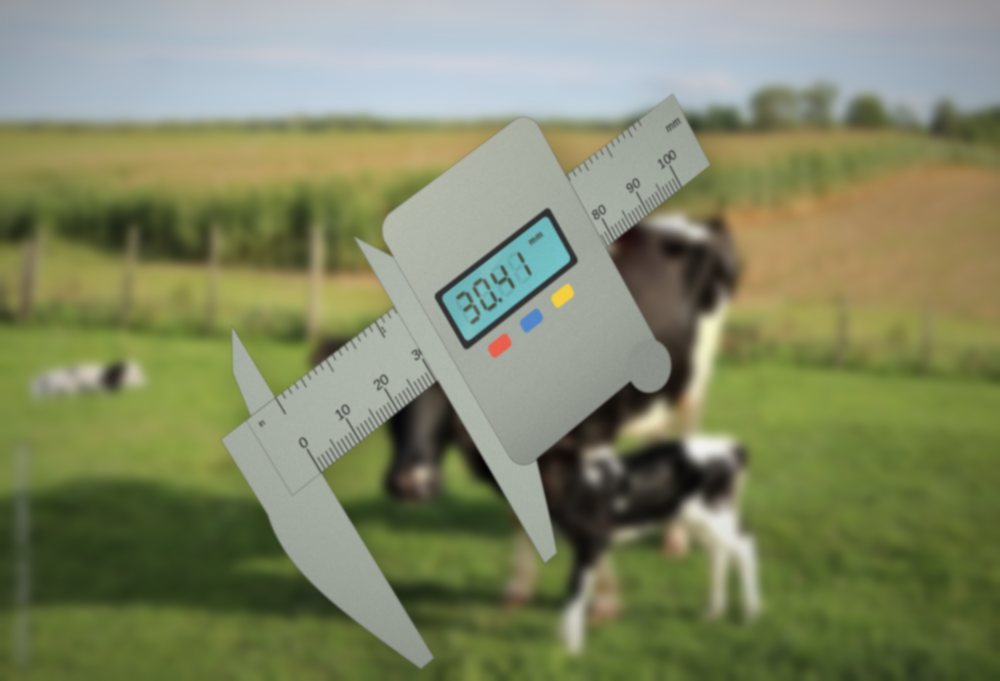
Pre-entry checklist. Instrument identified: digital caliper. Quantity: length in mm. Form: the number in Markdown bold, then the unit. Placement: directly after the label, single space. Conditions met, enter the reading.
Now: **30.41** mm
